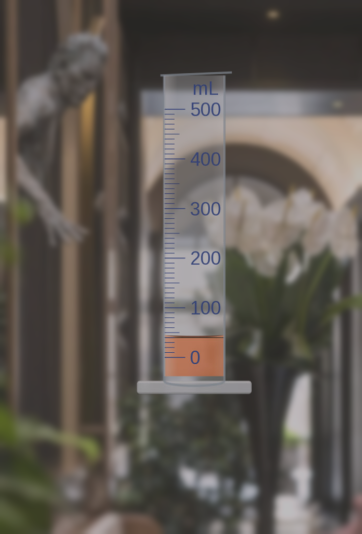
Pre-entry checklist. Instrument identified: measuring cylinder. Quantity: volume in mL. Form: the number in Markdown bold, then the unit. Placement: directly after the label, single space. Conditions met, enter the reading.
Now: **40** mL
